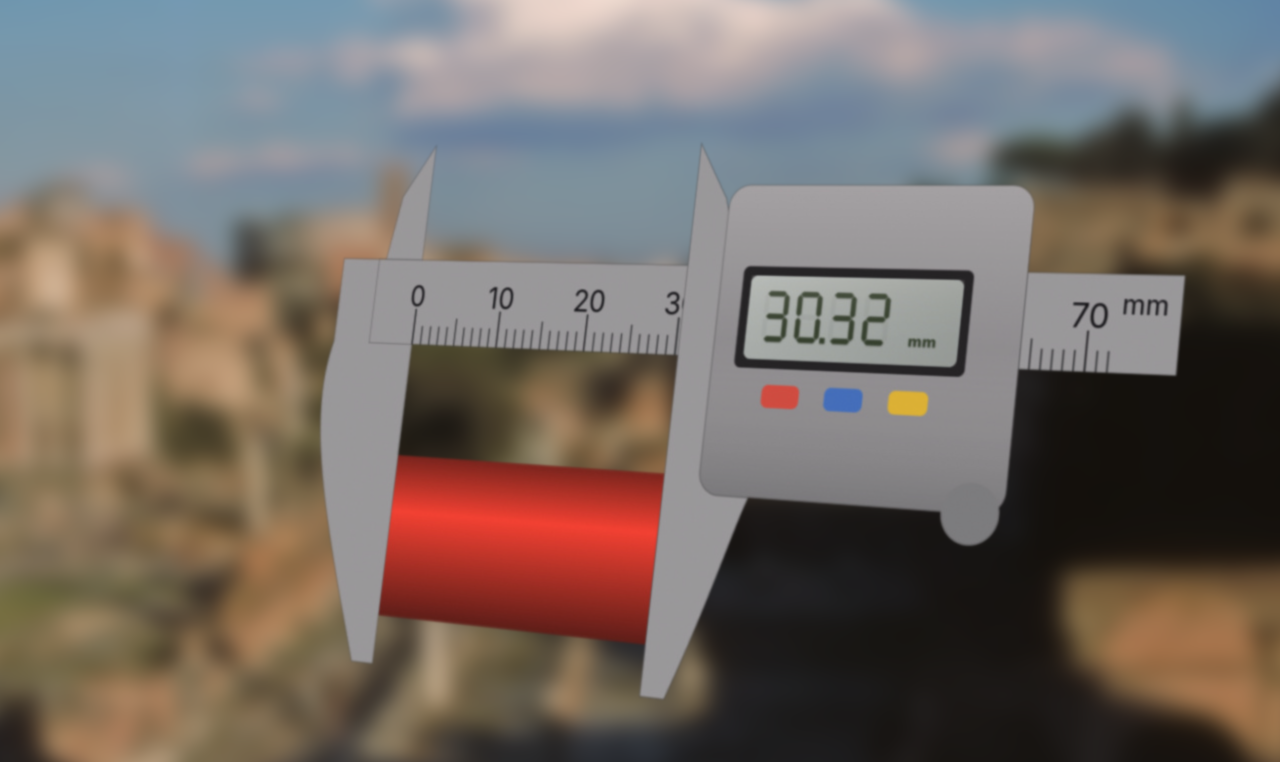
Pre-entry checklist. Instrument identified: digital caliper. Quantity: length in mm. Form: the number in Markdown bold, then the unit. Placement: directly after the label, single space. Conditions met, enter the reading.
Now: **30.32** mm
